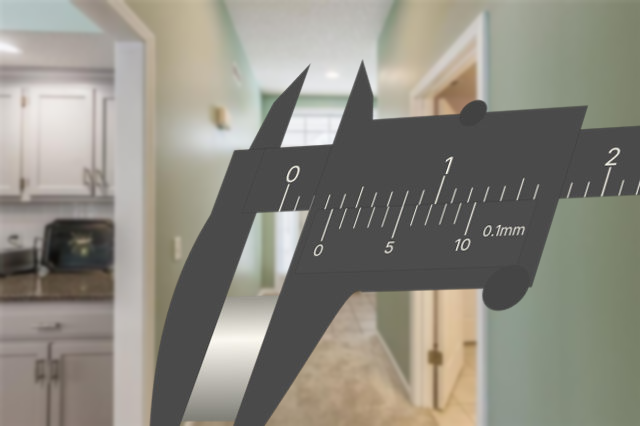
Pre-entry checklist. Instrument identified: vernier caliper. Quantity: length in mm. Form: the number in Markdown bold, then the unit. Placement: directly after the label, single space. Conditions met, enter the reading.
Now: **3.5** mm
